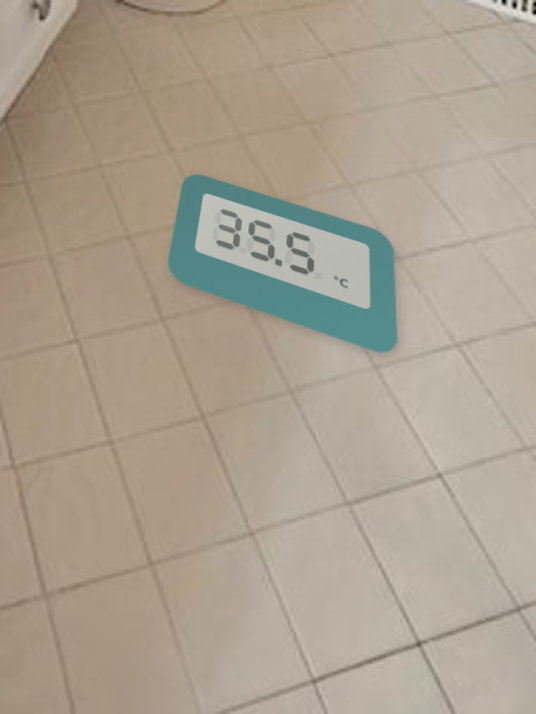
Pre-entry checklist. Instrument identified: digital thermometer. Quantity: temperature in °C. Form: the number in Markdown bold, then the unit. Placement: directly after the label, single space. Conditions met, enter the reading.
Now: **35.5** °C
